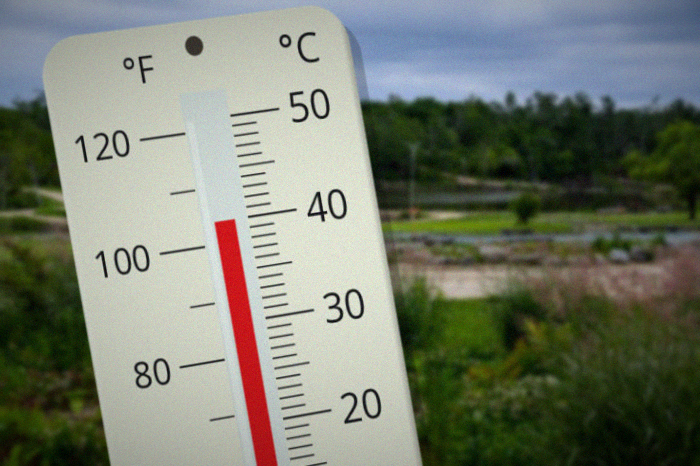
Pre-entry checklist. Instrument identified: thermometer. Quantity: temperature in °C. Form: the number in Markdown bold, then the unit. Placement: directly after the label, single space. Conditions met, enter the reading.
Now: **40** °C
